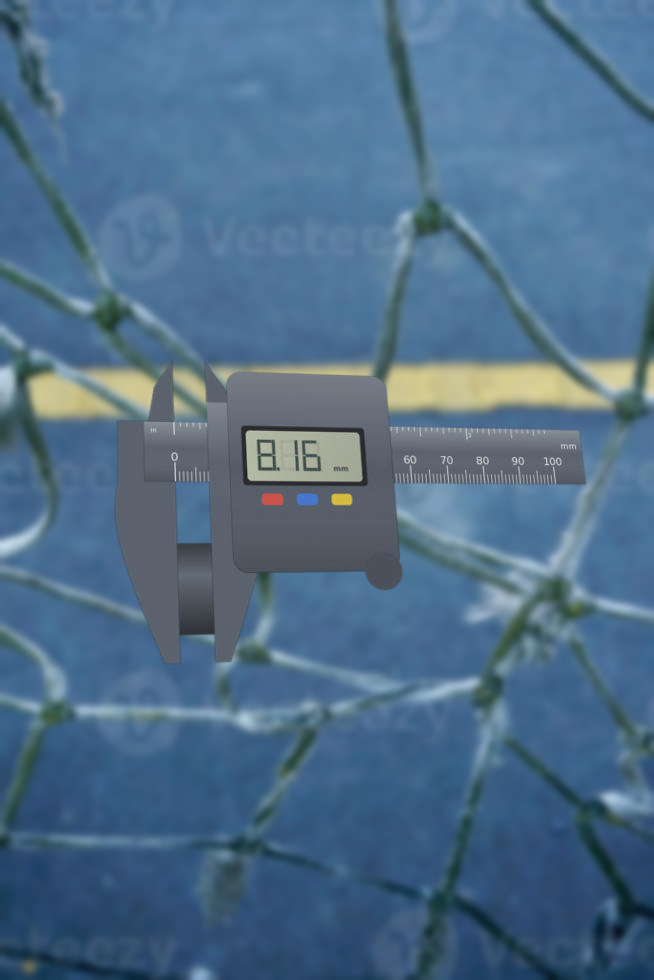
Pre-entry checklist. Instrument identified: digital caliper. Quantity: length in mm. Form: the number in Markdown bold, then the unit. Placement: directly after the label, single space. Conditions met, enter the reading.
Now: **8.16** mm
